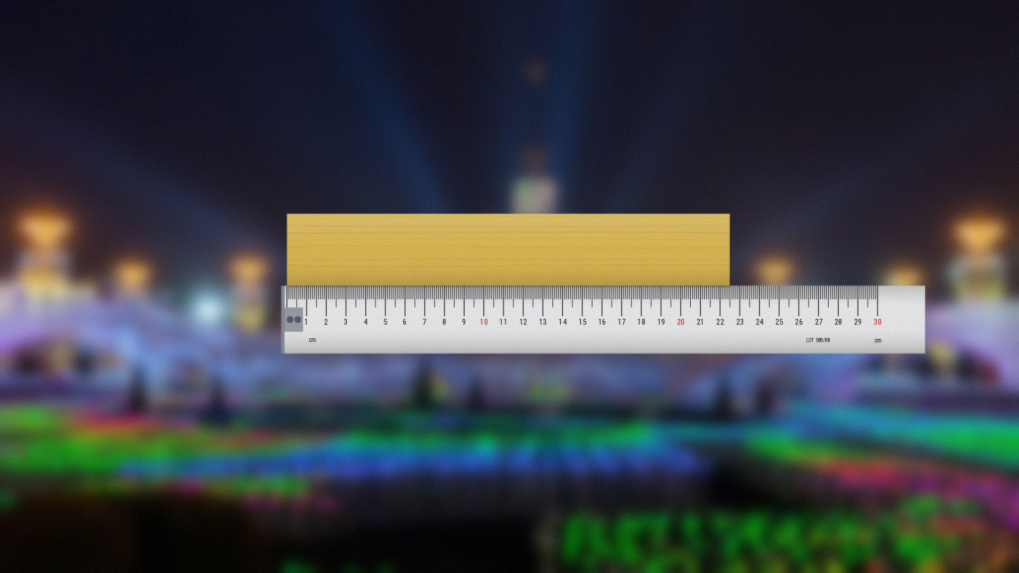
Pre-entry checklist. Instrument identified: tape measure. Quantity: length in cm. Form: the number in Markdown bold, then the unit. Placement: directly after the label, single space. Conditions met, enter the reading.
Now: **22.5** cm
